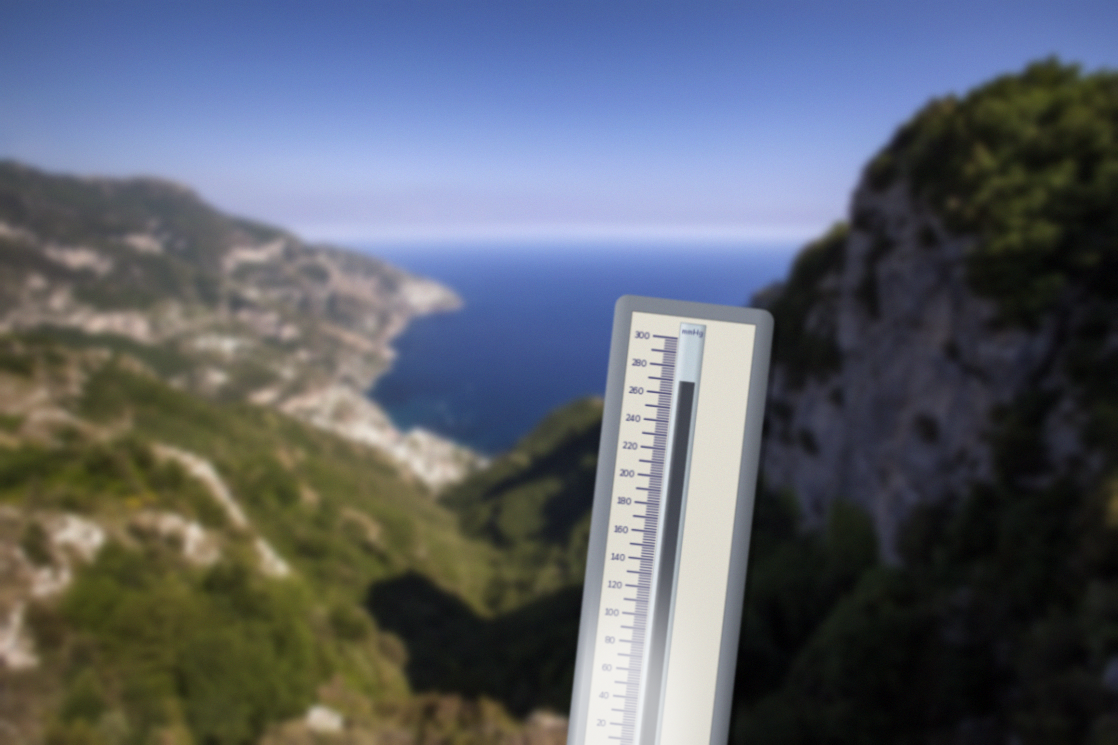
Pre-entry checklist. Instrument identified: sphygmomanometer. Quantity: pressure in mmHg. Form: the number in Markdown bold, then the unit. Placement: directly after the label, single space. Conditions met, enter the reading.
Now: **270** mmHg
